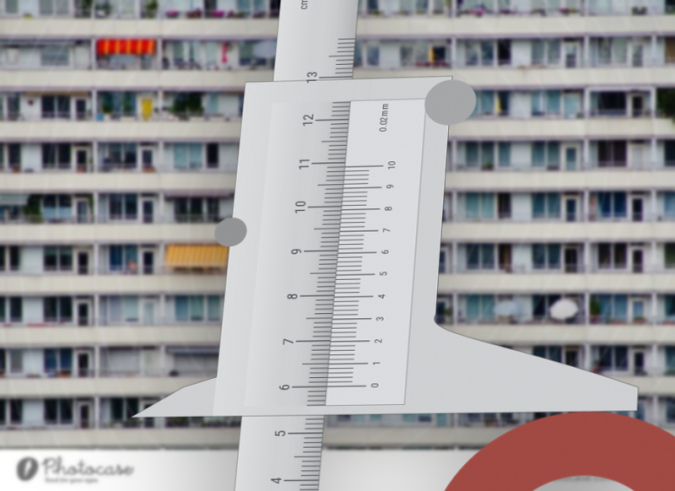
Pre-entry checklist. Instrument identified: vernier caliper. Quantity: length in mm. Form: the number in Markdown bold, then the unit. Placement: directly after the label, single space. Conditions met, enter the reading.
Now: **60.0** mm
